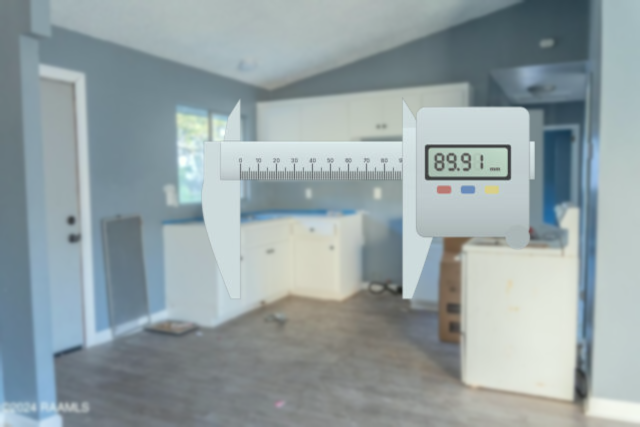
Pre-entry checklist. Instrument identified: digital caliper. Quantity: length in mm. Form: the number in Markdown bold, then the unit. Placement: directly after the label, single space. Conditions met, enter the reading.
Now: **89.91** mm
